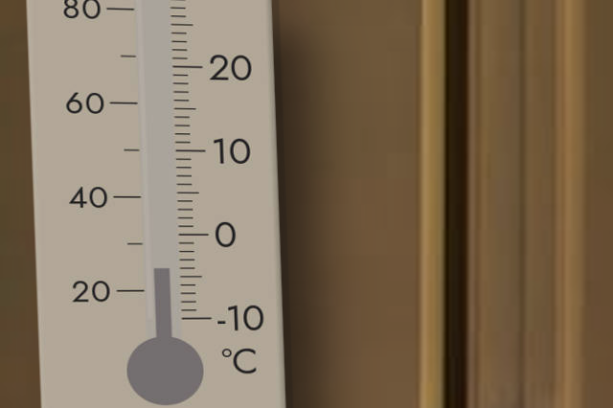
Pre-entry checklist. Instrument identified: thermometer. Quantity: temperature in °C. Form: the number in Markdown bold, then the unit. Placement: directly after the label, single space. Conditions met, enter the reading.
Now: **-4** °C
